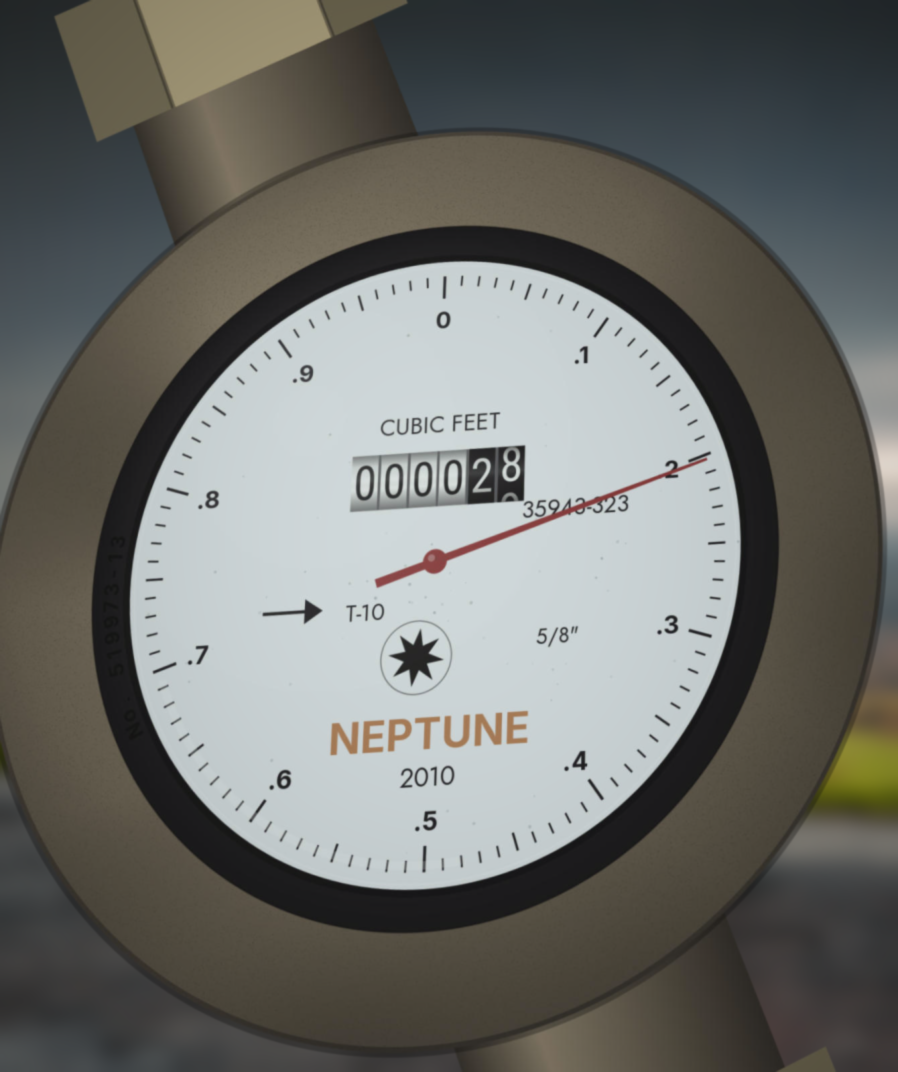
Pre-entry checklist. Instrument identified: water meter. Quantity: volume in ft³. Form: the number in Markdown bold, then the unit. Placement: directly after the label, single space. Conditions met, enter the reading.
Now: **28.20** ft³
